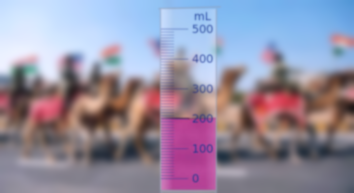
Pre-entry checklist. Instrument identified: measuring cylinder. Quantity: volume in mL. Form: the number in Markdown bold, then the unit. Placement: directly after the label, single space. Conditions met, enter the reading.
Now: **200** mL
